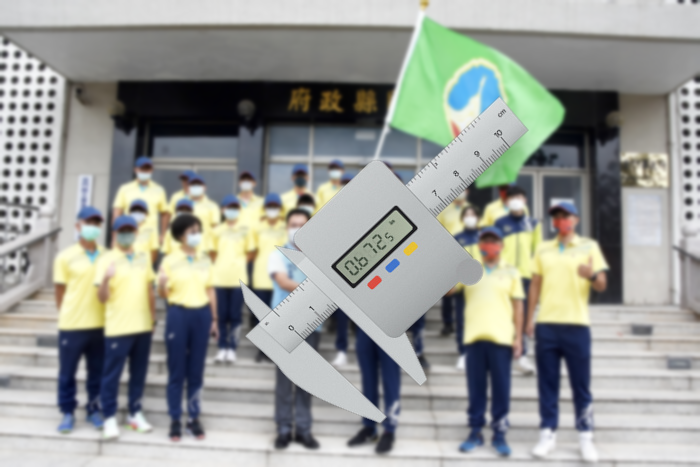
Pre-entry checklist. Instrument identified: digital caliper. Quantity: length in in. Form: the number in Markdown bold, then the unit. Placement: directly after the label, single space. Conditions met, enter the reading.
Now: **0.6725** in
